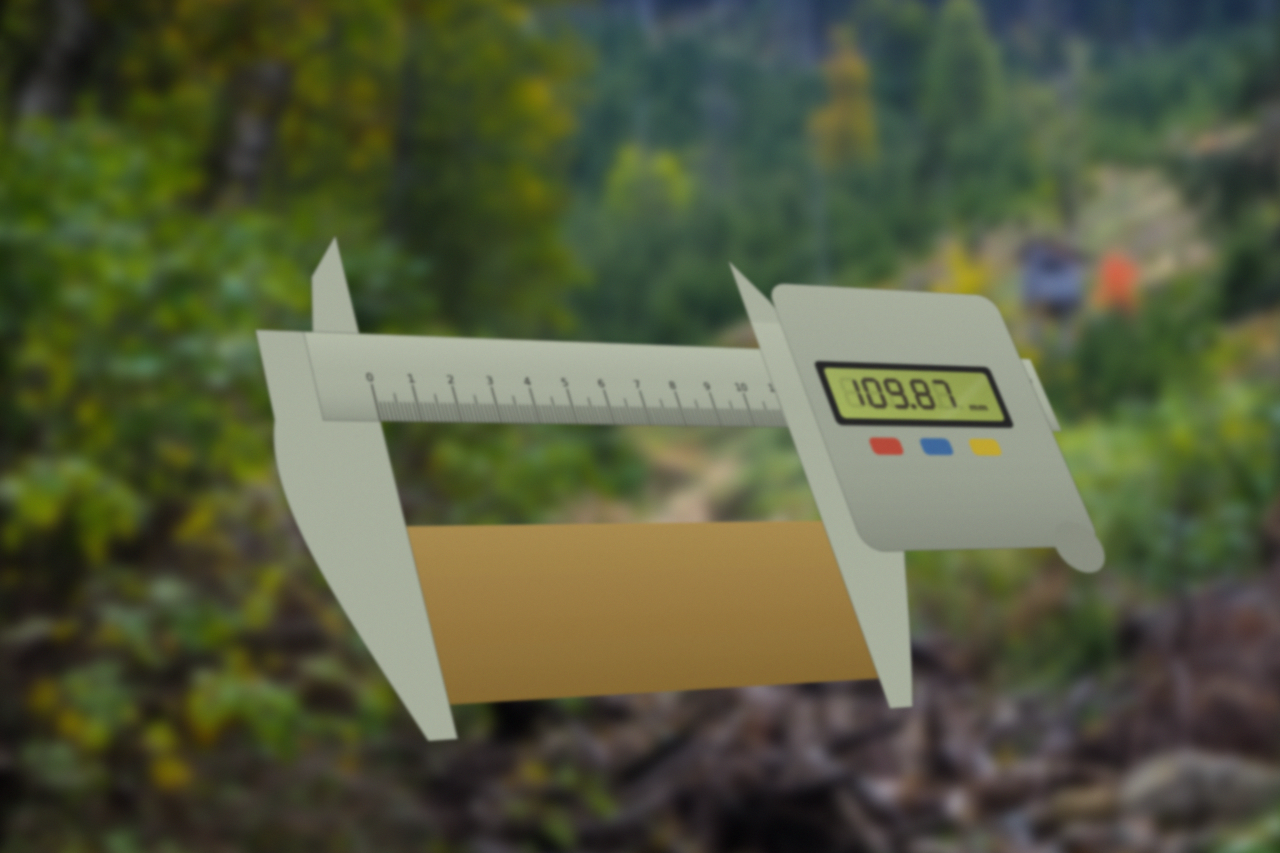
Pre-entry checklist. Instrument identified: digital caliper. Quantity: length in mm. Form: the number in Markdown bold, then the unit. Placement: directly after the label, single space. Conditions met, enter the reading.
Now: **109.87** mm
